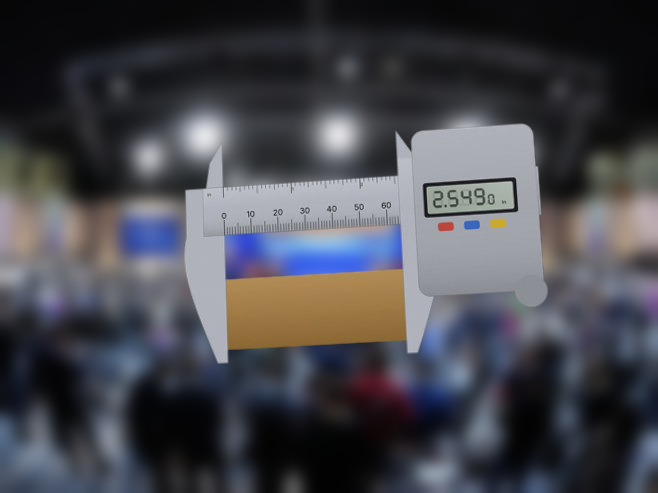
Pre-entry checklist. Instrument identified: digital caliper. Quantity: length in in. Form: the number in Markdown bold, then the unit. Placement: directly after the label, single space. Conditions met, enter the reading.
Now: **2.5490** in
